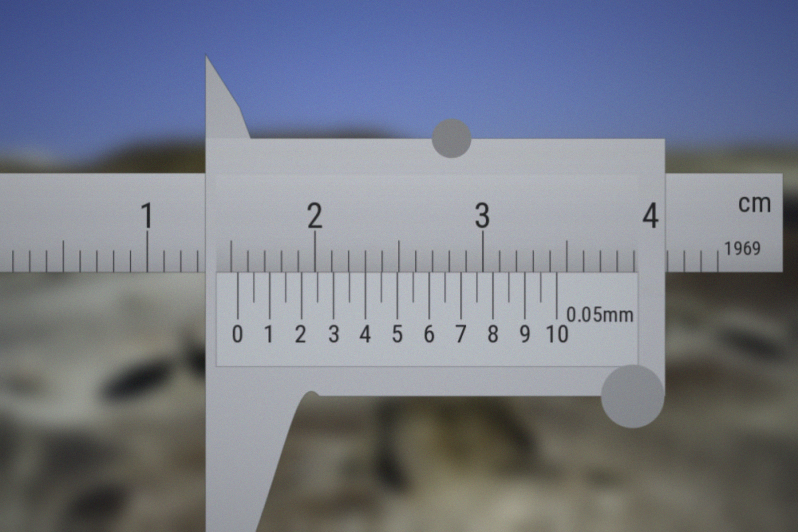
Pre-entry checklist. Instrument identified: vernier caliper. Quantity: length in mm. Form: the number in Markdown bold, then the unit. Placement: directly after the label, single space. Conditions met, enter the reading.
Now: **15.4** mm
